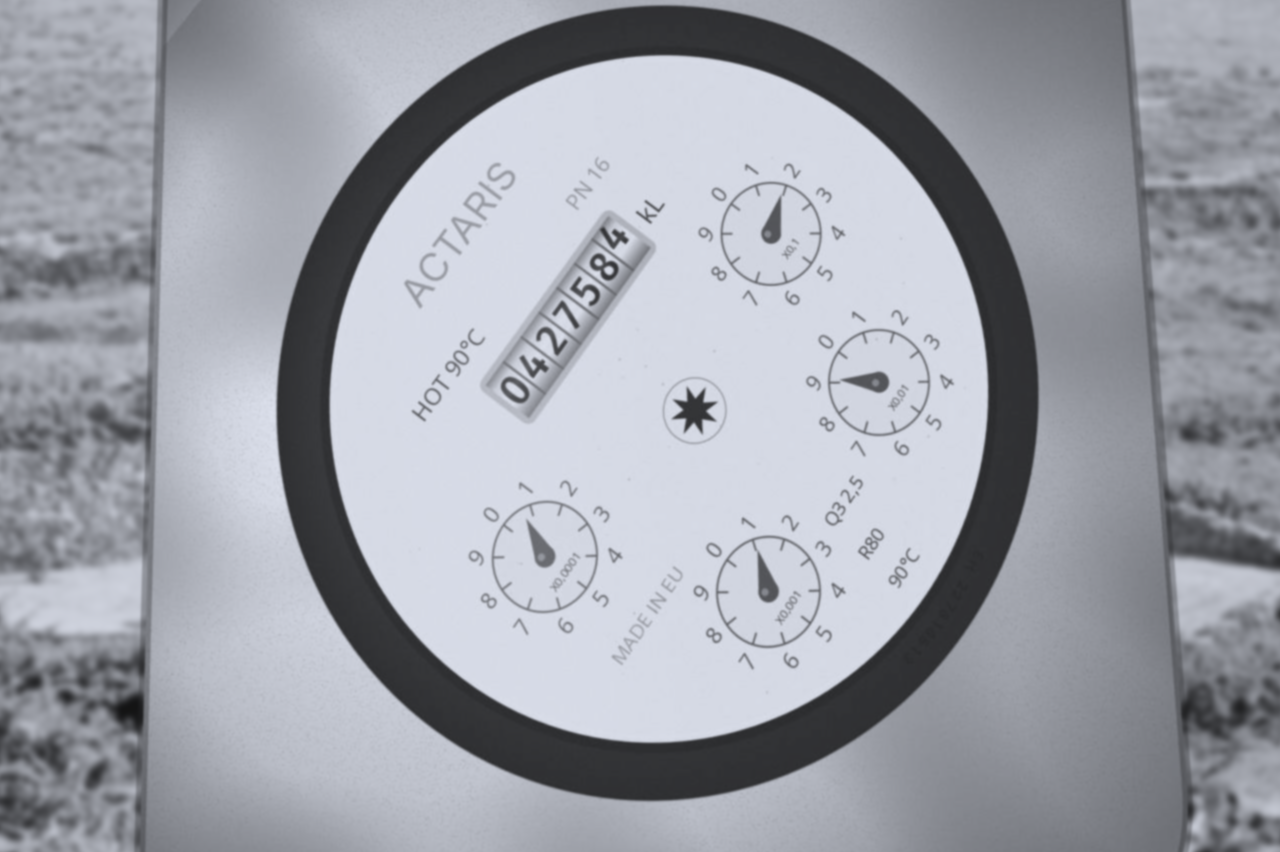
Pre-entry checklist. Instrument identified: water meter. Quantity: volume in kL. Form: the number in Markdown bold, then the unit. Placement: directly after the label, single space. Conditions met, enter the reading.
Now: **427584.1910** kL
